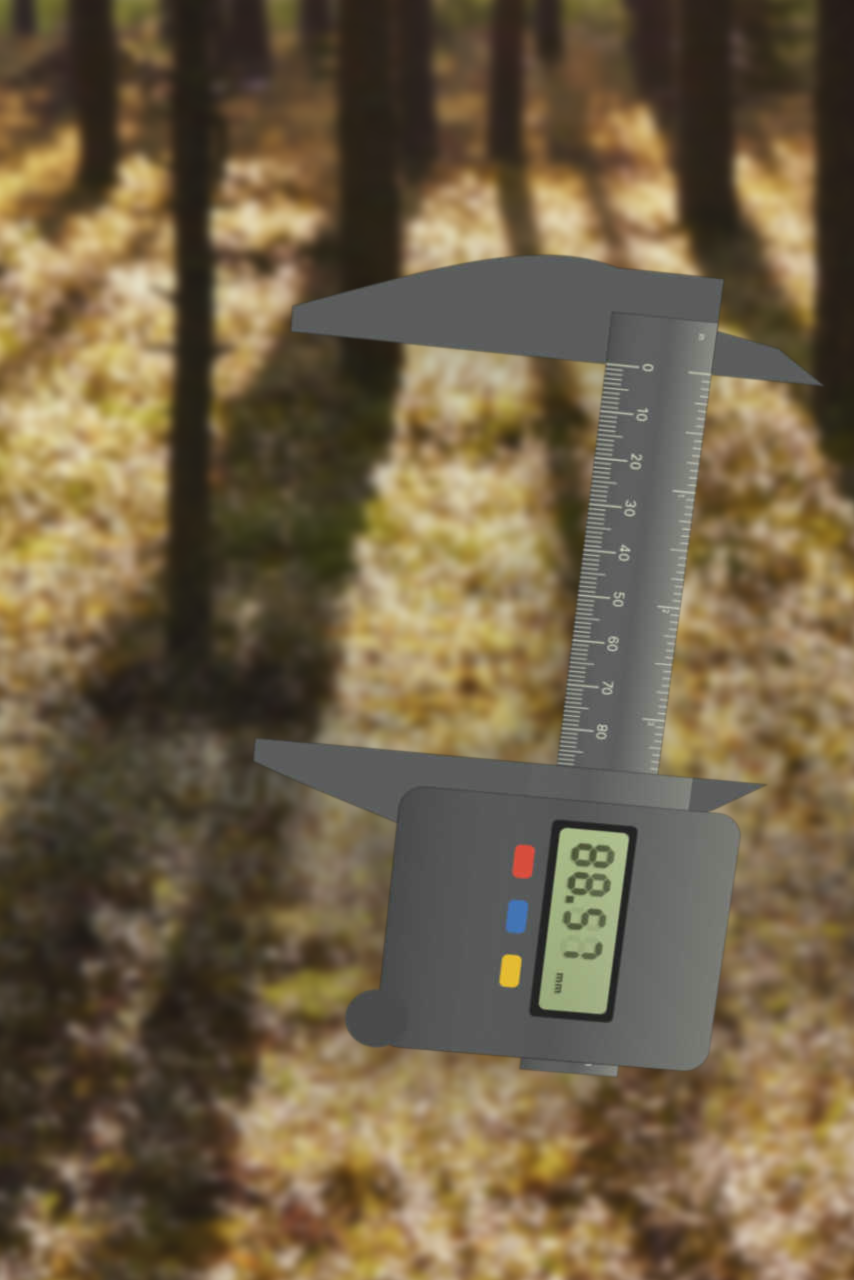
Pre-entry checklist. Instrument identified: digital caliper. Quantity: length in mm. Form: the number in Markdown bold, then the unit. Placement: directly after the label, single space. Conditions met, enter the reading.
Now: **88.57** mm
